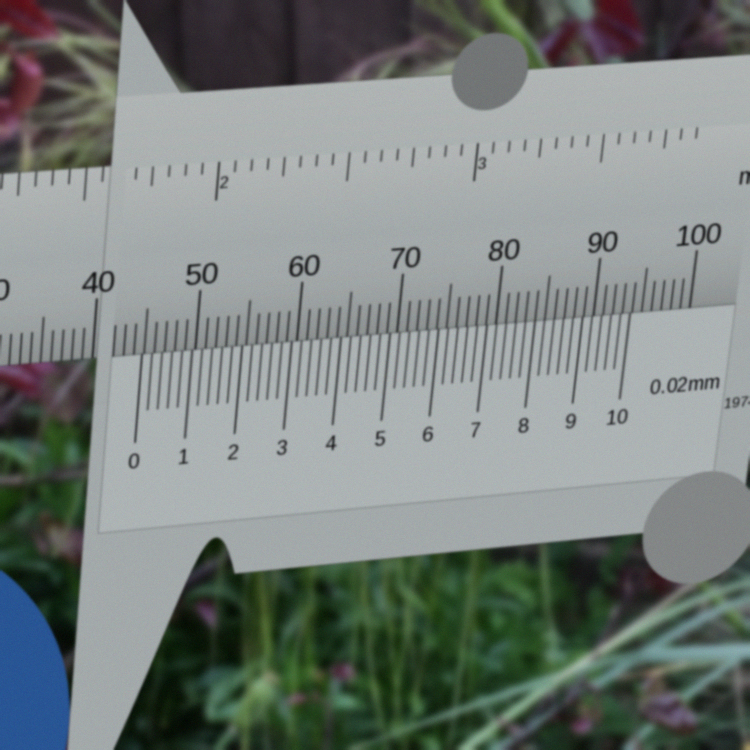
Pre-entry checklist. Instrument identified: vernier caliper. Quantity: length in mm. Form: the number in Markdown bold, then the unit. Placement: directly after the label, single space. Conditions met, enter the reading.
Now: **44.8** mm
